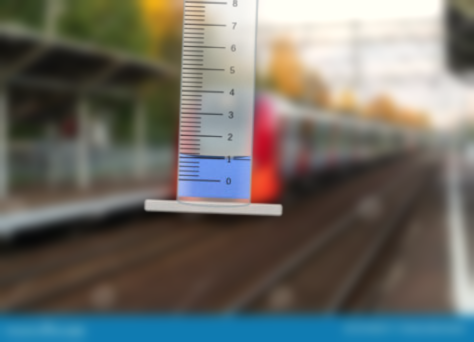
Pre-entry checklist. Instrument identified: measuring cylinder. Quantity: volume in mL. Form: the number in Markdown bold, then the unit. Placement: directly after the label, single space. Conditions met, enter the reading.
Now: **1** mL
